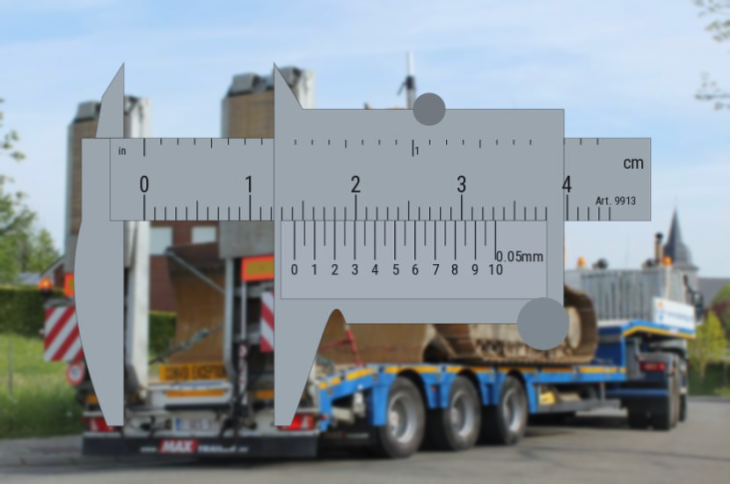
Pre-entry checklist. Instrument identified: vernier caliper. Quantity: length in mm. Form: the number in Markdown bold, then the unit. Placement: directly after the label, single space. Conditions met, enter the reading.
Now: **14.2** mm
